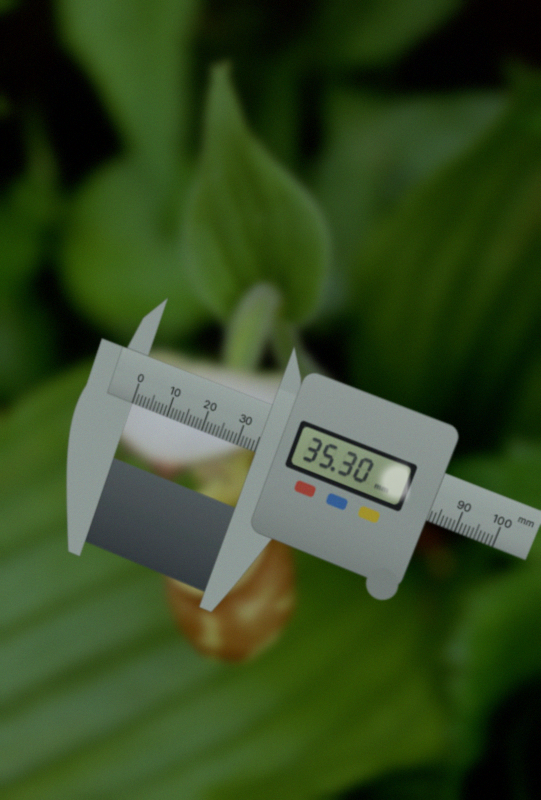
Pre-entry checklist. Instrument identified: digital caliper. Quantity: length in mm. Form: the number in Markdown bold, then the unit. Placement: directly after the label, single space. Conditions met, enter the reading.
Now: **35.30** mm
